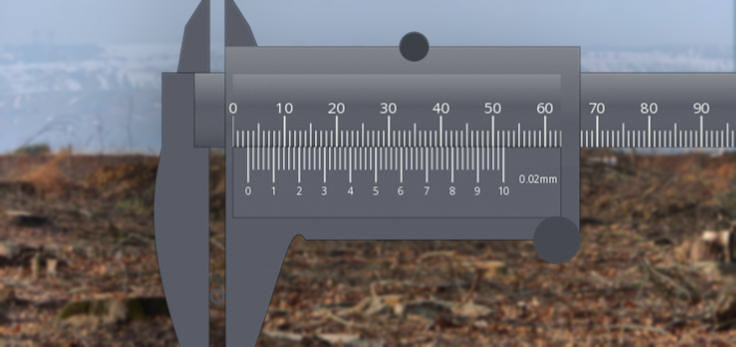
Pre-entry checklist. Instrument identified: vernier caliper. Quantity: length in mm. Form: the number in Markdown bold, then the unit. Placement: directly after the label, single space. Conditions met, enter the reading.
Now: **3.0** mm
